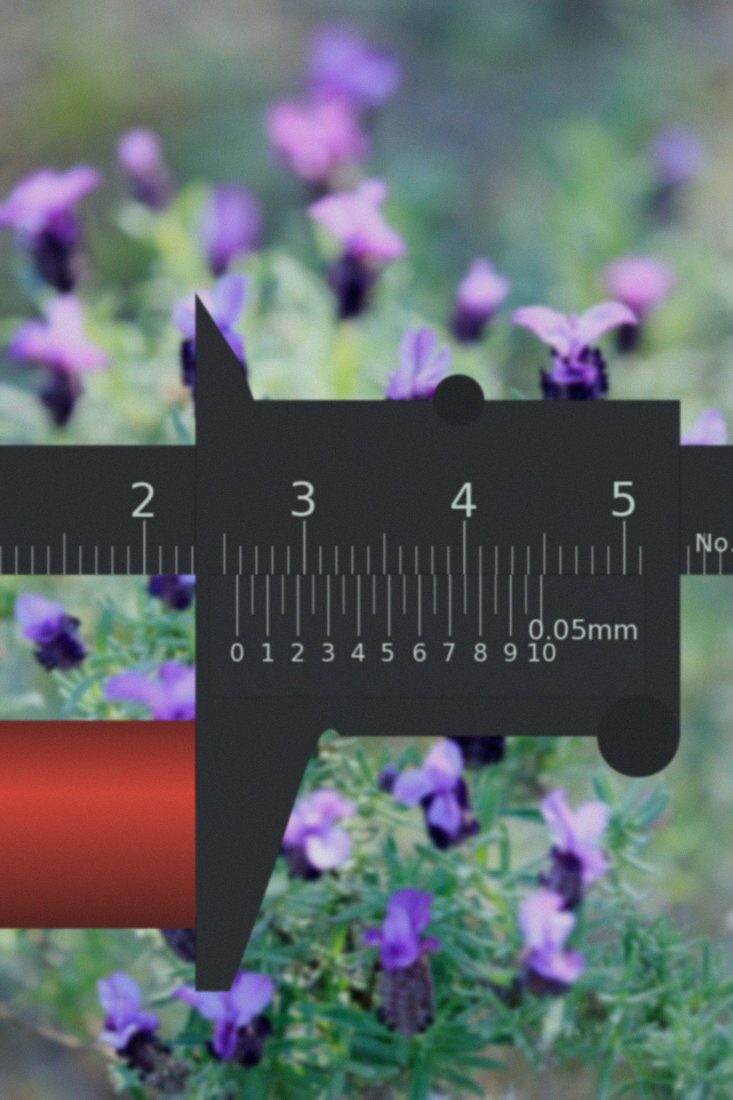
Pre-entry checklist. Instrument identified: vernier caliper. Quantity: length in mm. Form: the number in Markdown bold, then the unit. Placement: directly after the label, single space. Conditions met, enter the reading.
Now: **25.8** mm
